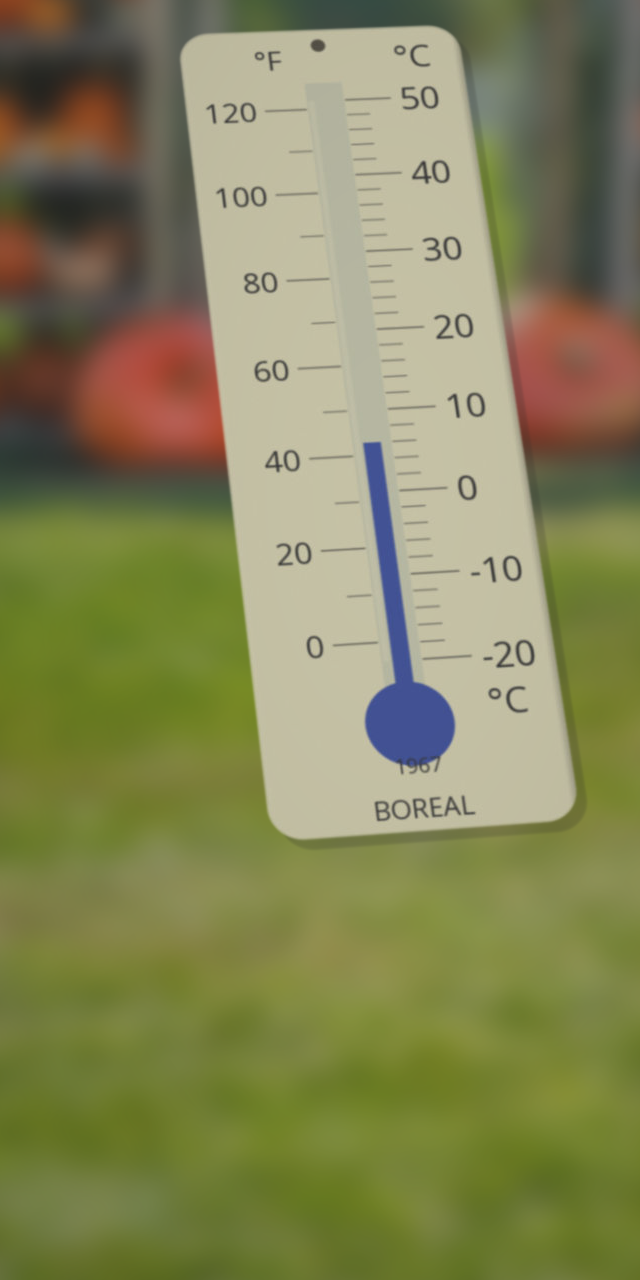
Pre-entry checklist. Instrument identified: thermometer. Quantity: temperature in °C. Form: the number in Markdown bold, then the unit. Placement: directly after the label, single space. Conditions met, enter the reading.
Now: **6** °C
